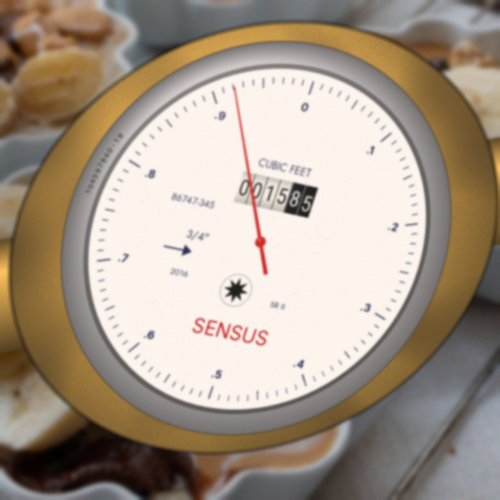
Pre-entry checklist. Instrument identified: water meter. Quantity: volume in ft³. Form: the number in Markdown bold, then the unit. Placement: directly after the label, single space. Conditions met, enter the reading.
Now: **1584.92** ft³
